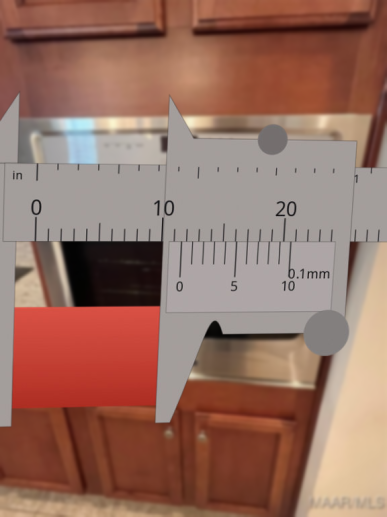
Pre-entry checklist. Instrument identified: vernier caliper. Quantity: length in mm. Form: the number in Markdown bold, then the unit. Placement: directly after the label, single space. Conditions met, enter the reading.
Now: **11.6** mm
